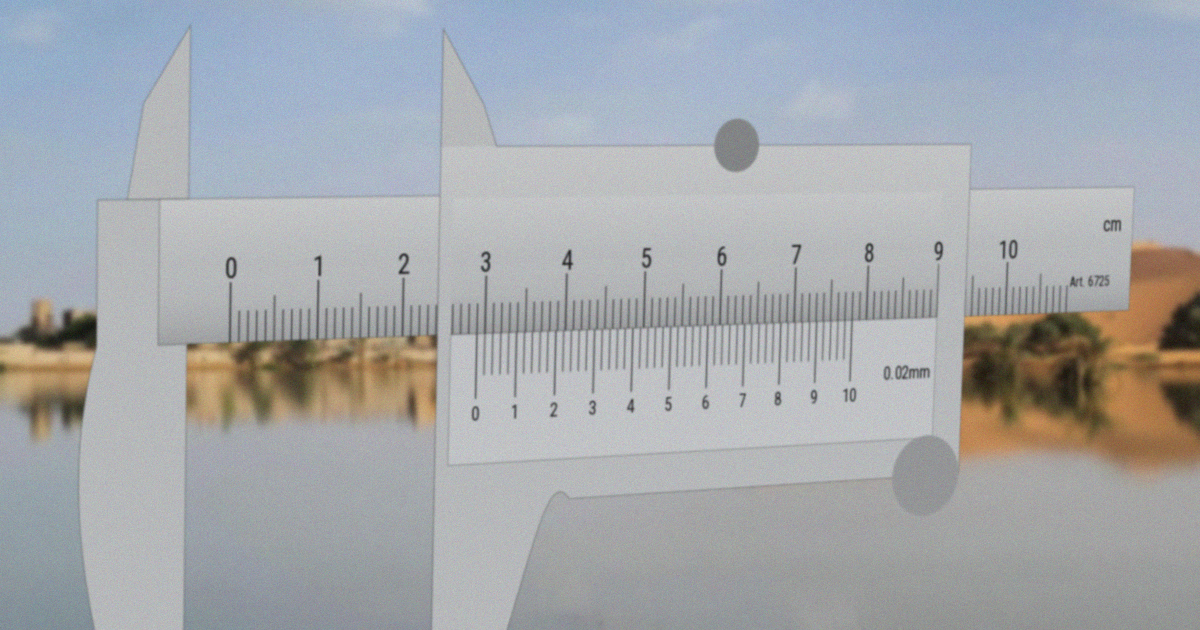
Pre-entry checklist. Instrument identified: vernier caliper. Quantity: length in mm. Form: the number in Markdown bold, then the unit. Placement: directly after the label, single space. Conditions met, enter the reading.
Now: **29.0** mm
